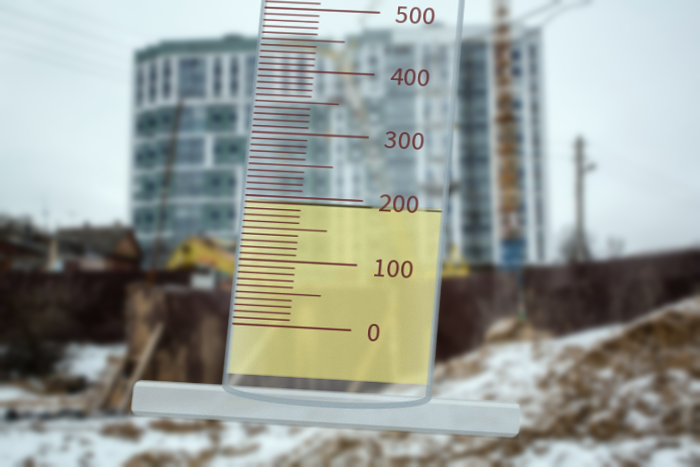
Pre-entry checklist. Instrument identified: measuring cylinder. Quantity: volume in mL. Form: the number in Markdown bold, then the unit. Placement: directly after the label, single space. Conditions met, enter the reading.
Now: **190** mL
